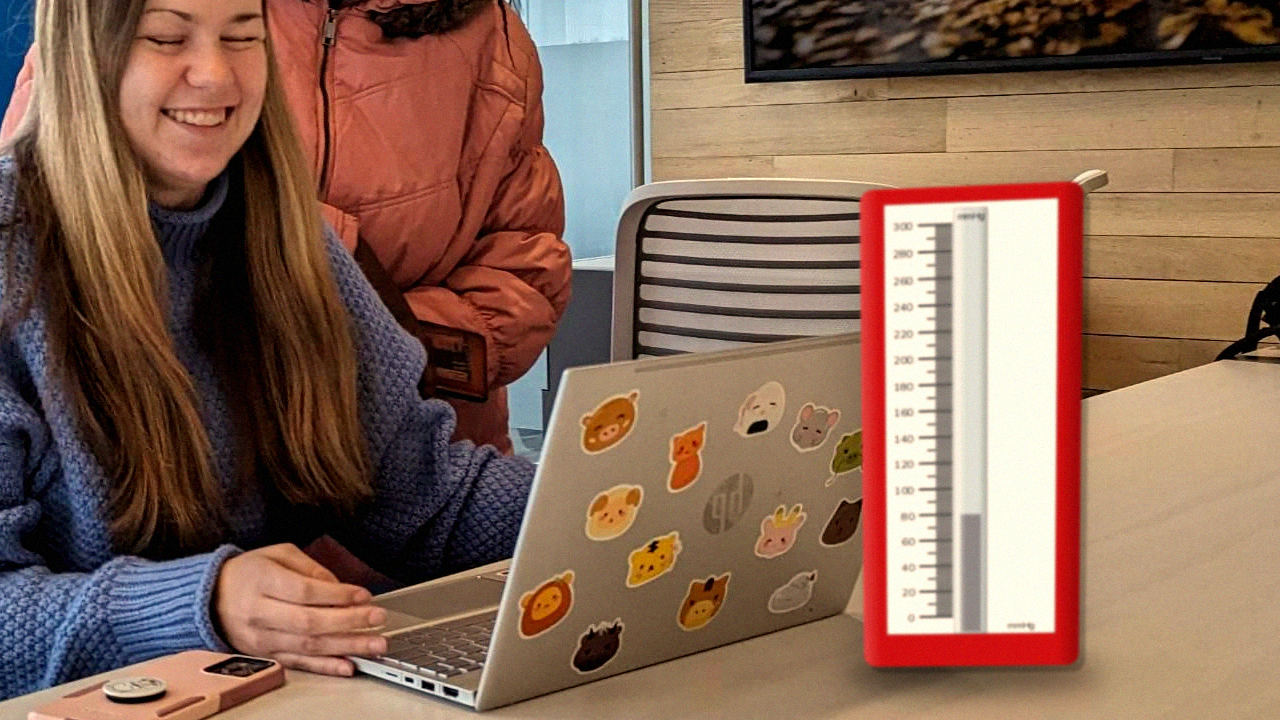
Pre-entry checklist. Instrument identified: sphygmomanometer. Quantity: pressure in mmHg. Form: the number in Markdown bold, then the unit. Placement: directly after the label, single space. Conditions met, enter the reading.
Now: **80** mmHg
